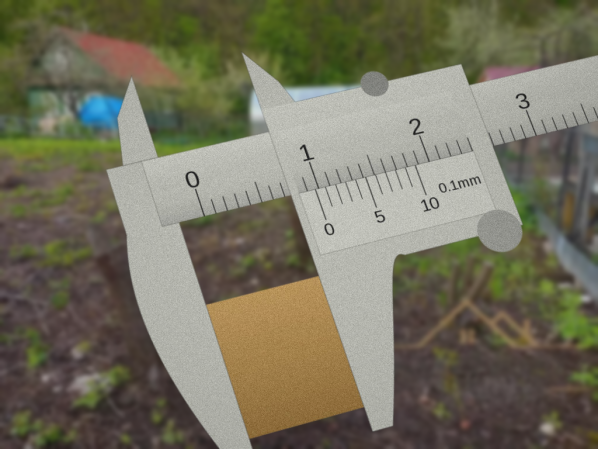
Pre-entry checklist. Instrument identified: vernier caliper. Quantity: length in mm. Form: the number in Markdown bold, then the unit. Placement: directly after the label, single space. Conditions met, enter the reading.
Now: **9.7** mm
